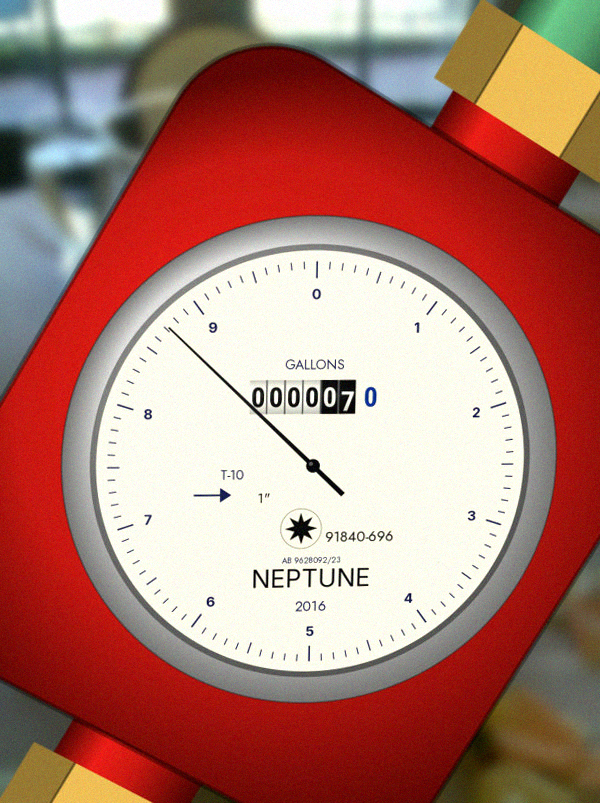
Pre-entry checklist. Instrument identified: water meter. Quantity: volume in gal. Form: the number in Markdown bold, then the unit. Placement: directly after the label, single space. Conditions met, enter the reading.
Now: **68.7** gal
